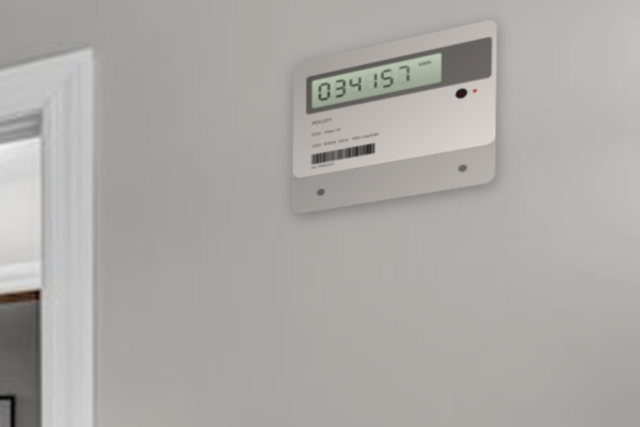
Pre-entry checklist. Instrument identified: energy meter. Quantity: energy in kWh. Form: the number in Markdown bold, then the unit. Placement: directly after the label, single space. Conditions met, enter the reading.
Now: **34157** kWh
